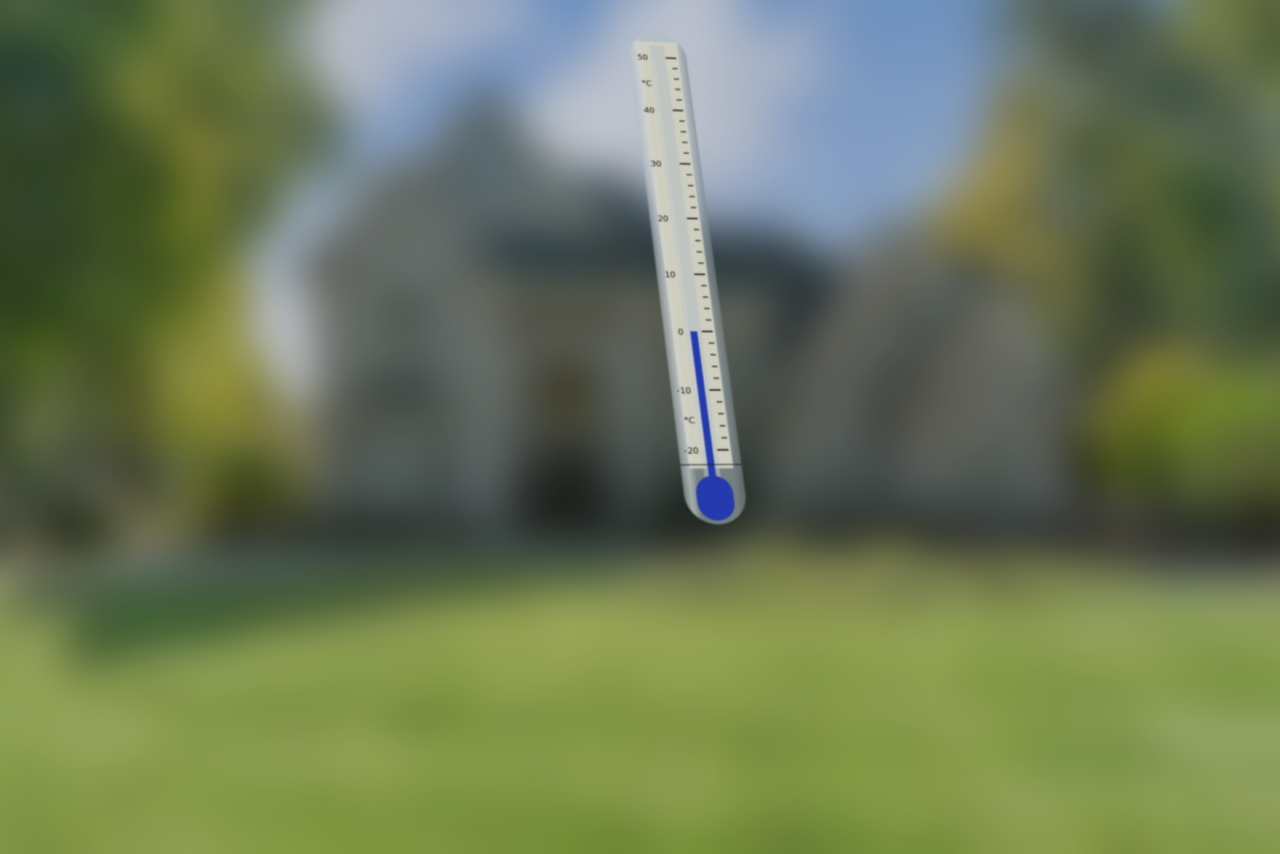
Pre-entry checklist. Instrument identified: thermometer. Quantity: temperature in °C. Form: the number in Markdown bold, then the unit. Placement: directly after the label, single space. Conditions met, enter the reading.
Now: **0** °C
